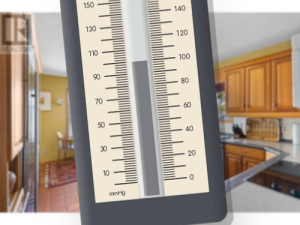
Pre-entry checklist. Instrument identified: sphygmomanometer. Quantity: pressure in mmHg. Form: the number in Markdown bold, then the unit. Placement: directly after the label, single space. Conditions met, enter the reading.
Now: **100** mmHg
